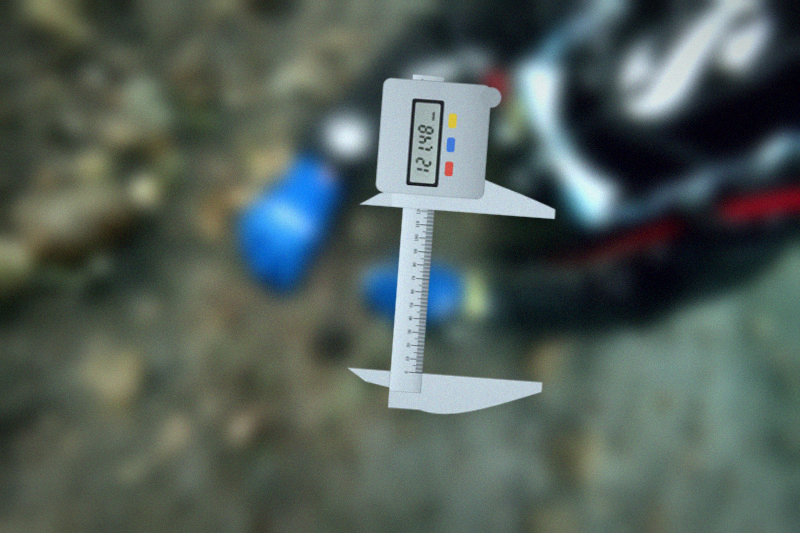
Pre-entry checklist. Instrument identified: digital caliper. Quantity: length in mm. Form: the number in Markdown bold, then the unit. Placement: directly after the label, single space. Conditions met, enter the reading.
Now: **121.48** mm
